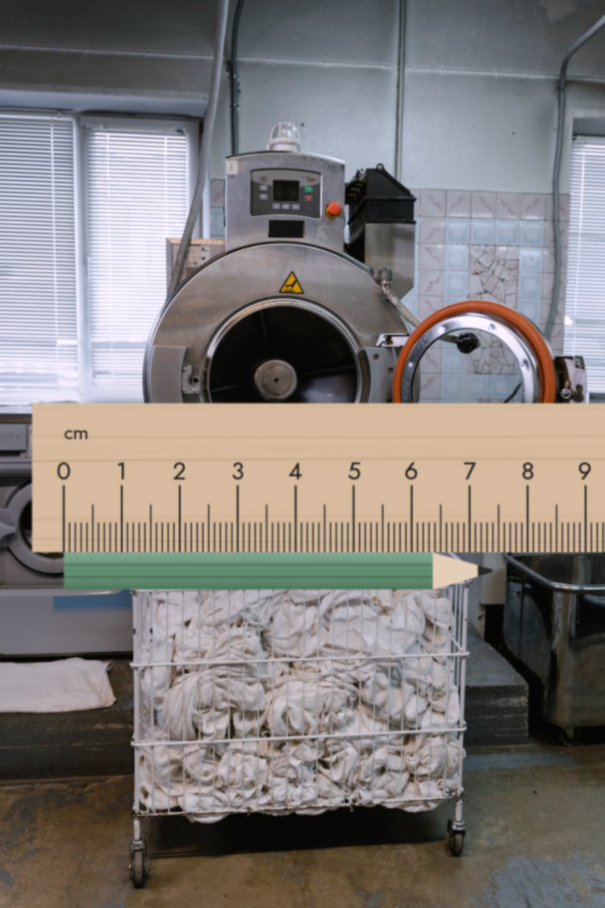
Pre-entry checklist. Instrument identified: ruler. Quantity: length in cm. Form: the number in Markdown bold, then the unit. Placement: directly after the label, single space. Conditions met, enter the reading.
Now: **7.4** cm
